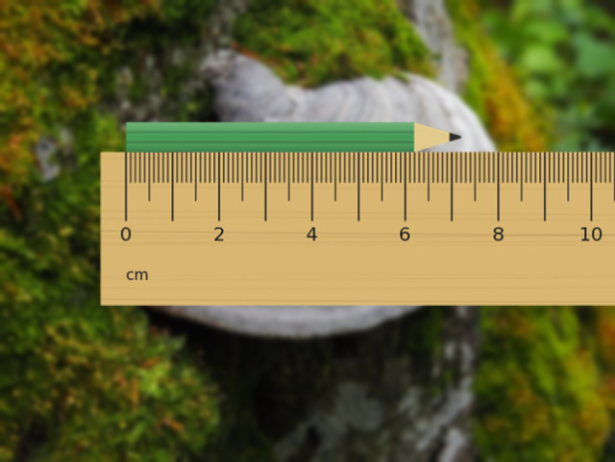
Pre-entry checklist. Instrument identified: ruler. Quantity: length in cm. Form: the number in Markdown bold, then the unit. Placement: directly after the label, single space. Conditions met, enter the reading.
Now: **7.2** cm
